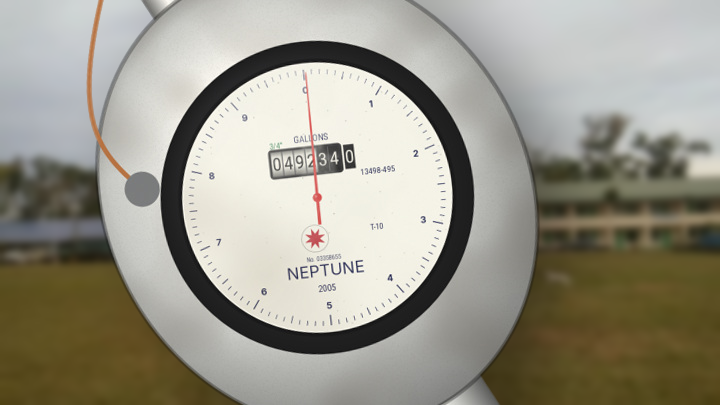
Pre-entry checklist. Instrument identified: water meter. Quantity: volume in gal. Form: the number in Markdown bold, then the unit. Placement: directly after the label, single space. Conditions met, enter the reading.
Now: **492340.0** gal
